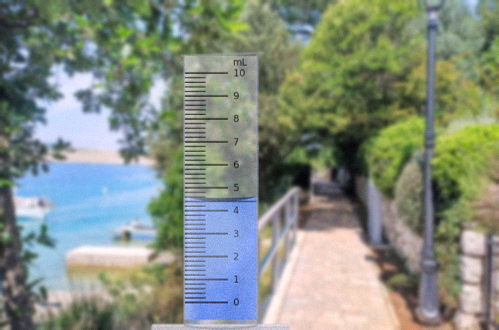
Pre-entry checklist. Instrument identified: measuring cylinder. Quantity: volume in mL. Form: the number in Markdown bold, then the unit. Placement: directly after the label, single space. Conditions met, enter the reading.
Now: **4.4** mL
